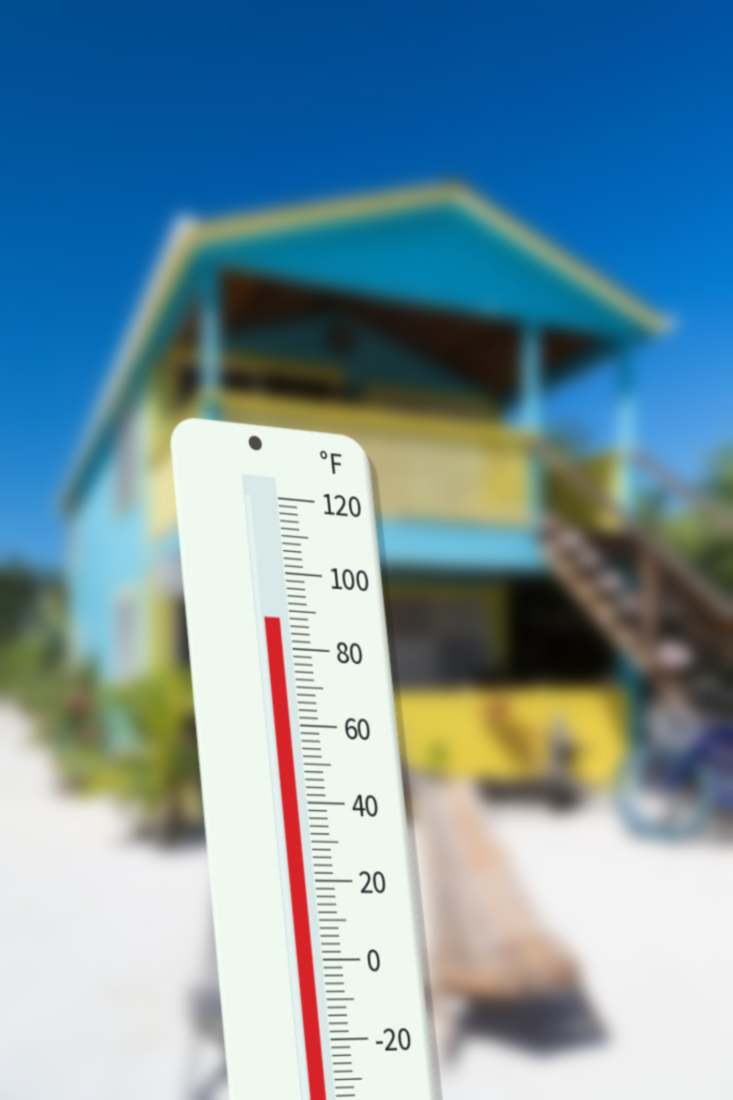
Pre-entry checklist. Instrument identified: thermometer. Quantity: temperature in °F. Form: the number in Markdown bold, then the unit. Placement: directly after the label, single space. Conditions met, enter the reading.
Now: **88** °F
